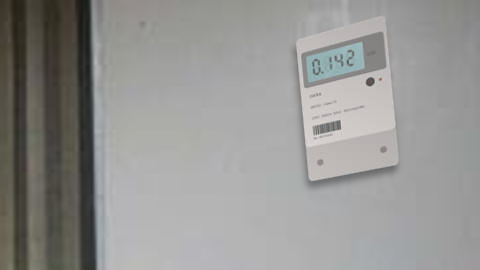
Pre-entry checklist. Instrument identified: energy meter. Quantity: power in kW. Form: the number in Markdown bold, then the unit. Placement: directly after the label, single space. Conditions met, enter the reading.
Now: **0.142** kW
